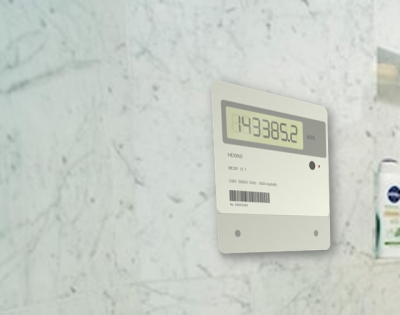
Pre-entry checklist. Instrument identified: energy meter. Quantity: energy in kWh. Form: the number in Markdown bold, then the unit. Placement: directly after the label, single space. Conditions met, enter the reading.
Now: **143385.2** kWh
